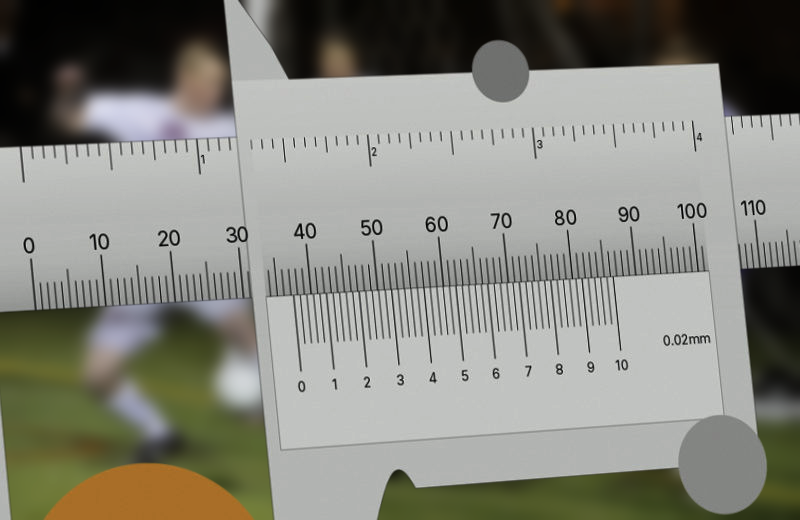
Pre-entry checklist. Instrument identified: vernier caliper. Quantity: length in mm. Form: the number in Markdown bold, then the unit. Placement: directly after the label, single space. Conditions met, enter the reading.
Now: **37.4** mm
